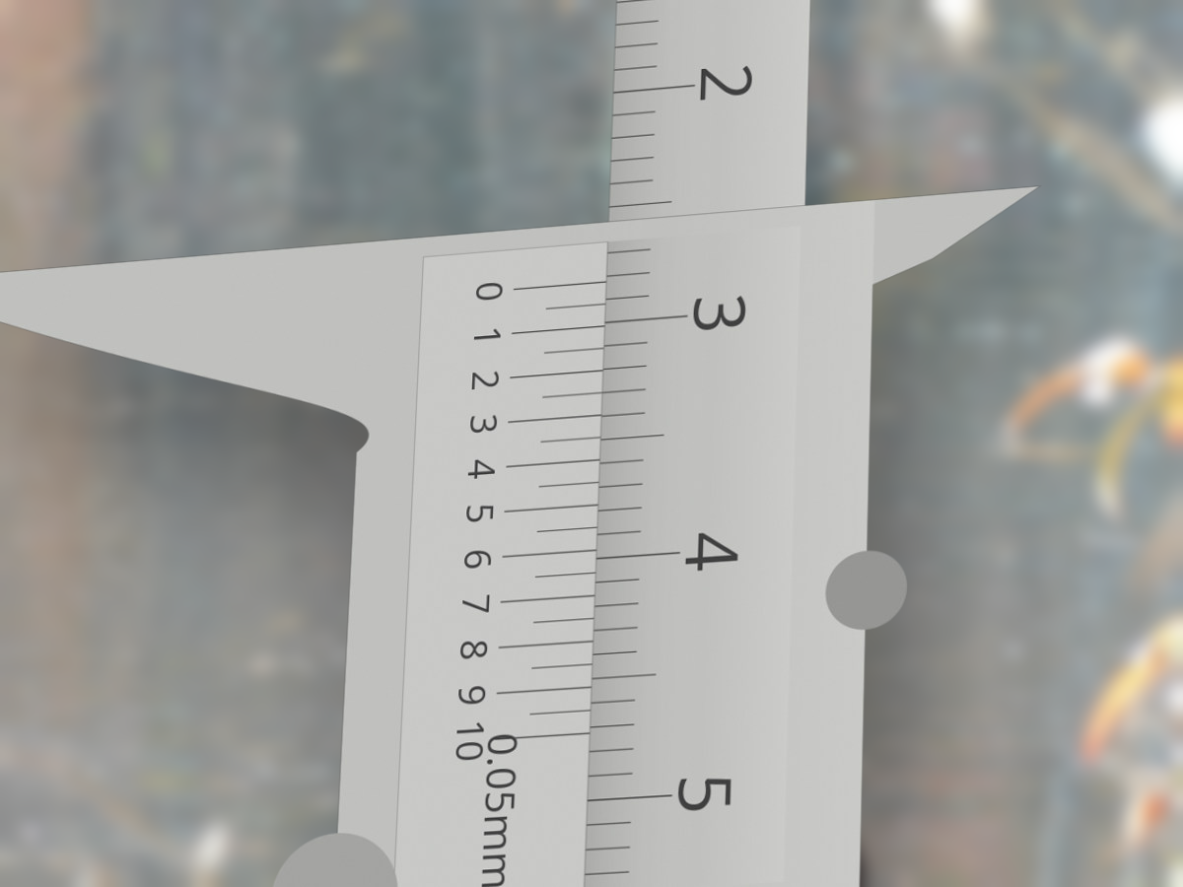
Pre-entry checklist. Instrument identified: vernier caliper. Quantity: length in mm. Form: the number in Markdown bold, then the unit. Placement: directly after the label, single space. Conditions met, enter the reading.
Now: **28.25** mm
